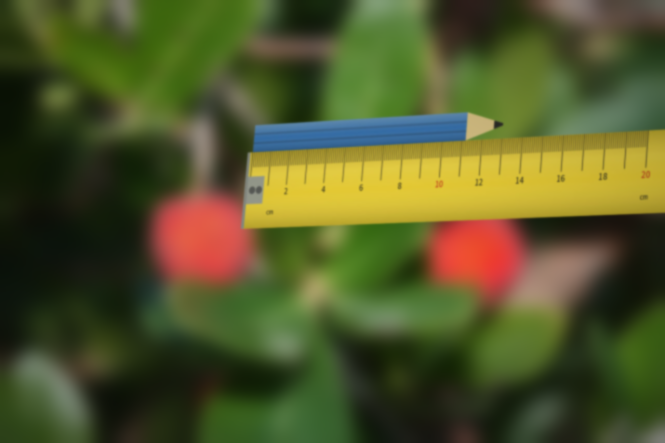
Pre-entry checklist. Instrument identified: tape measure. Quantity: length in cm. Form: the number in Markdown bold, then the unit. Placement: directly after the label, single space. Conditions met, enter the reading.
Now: **13** cm
